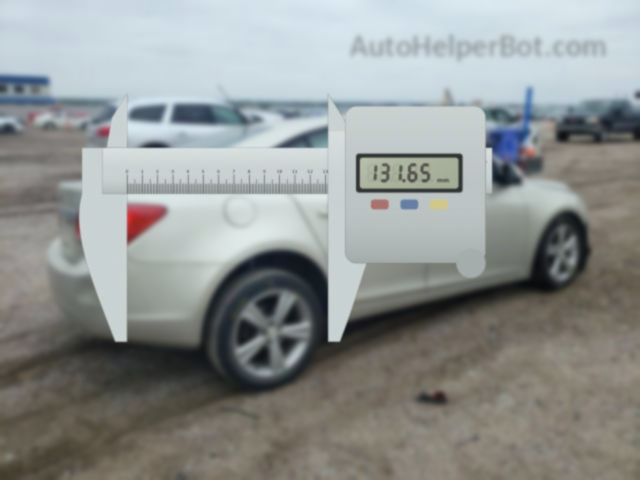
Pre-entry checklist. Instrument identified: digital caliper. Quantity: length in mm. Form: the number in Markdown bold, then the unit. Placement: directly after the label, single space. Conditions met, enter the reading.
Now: **131.65** mm
